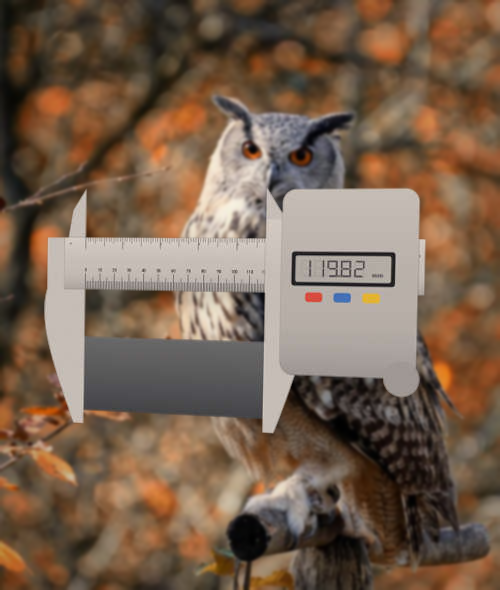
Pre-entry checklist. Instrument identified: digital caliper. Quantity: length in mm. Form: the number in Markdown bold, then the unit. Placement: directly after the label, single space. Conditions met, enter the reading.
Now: **119.82** mm
